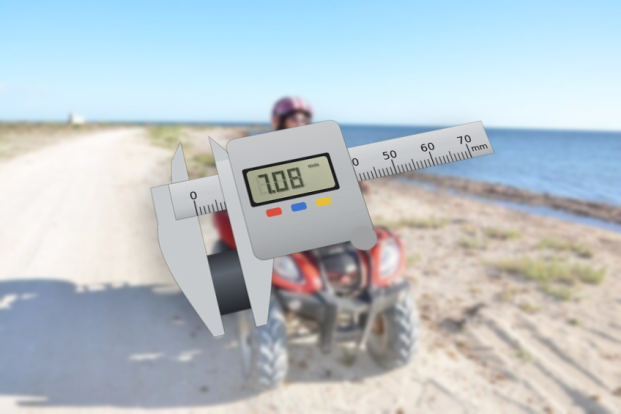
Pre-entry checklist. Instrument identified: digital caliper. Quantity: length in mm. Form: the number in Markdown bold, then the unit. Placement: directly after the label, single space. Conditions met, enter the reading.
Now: **7.08** mm
